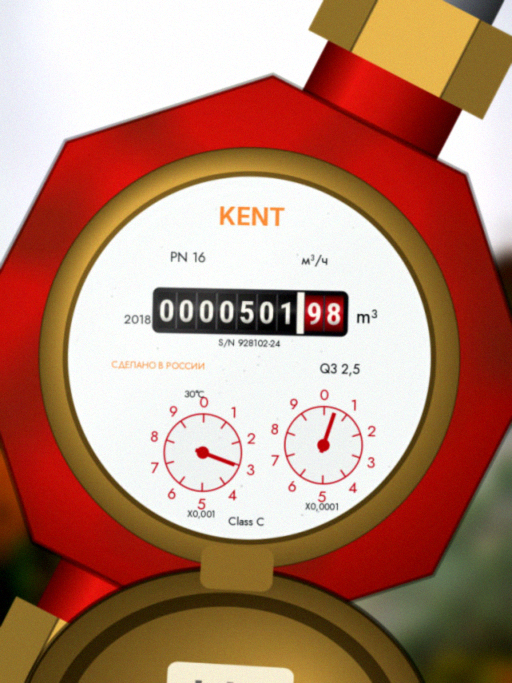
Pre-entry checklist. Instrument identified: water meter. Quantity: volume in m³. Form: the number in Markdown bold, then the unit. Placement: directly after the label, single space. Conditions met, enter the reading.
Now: **501.9830** m³
